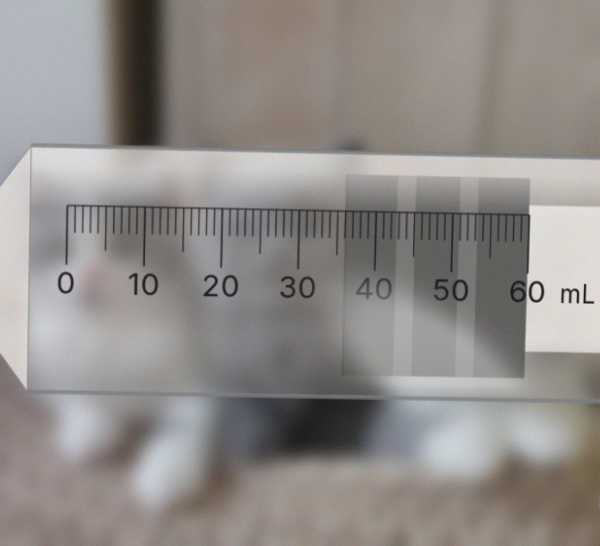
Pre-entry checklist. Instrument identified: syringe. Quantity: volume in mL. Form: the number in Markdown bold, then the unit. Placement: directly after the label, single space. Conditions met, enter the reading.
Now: **36** mL
